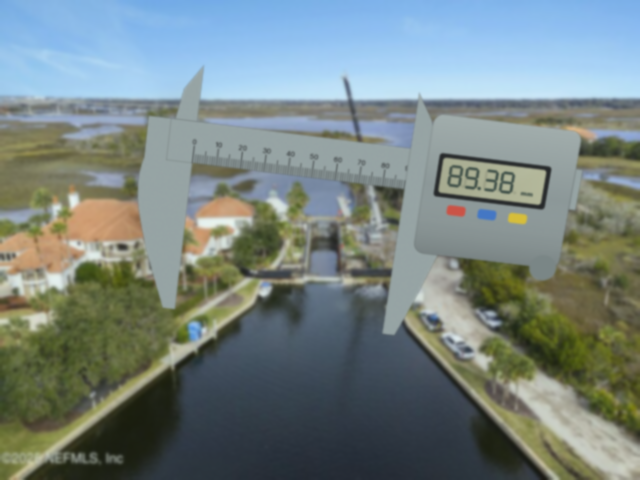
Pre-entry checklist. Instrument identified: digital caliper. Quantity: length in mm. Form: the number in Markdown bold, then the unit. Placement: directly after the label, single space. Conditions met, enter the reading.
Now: **89.38** mm
